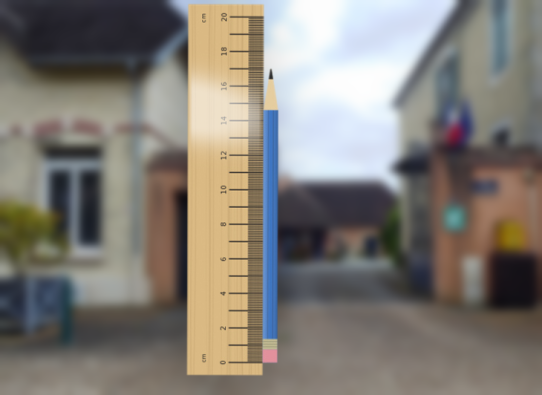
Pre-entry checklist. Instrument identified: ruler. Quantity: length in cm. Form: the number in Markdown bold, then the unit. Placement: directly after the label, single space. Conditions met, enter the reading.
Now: **17** cm
